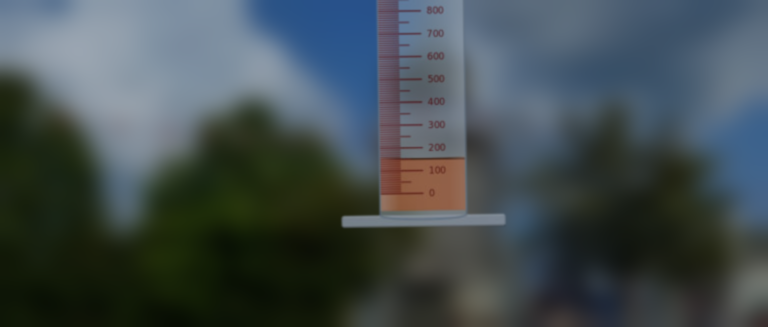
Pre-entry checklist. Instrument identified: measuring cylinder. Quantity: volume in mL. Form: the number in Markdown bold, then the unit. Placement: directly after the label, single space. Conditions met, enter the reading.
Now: **150** mL
